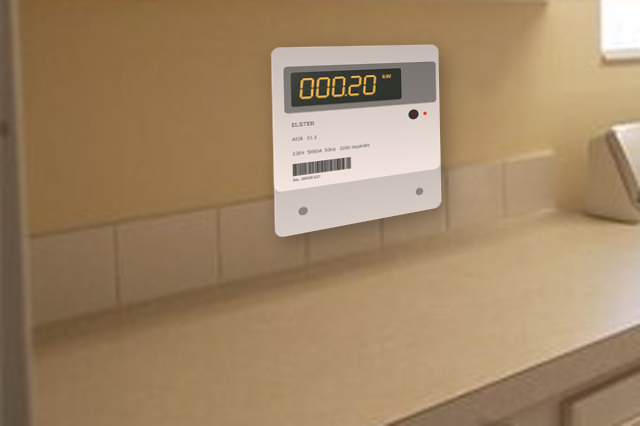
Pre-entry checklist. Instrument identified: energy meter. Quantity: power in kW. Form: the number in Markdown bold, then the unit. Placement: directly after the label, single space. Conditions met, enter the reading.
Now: **0.20** kW
